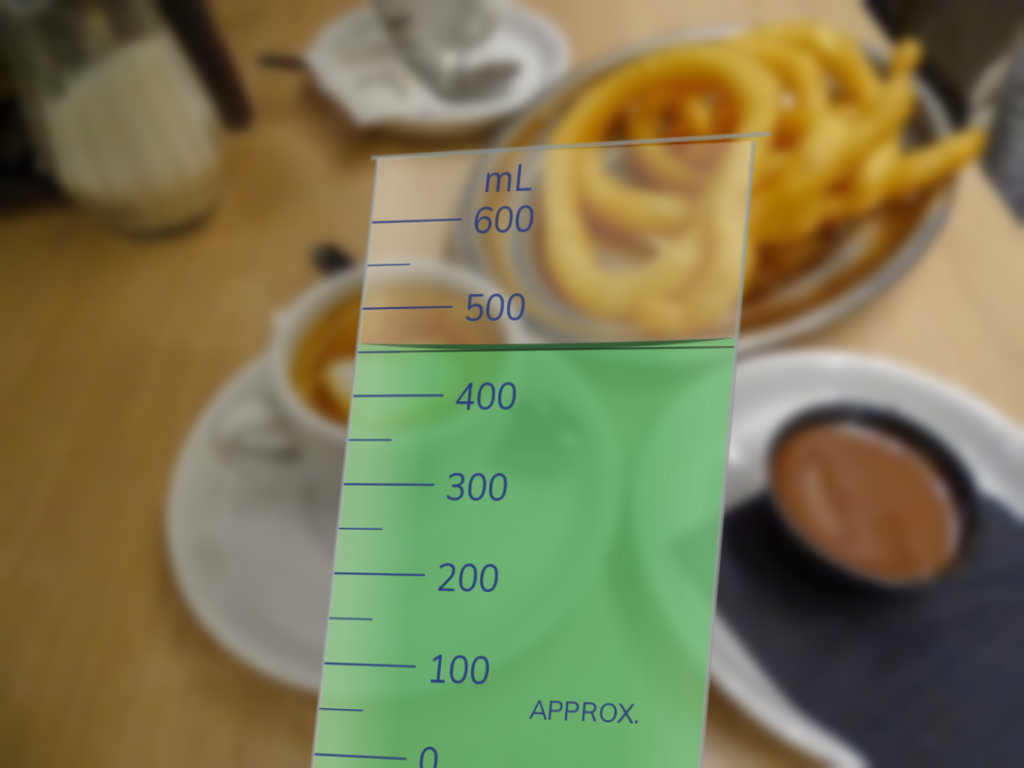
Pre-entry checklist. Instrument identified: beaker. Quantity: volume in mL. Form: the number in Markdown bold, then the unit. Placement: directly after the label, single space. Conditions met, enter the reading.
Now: **450** mL
